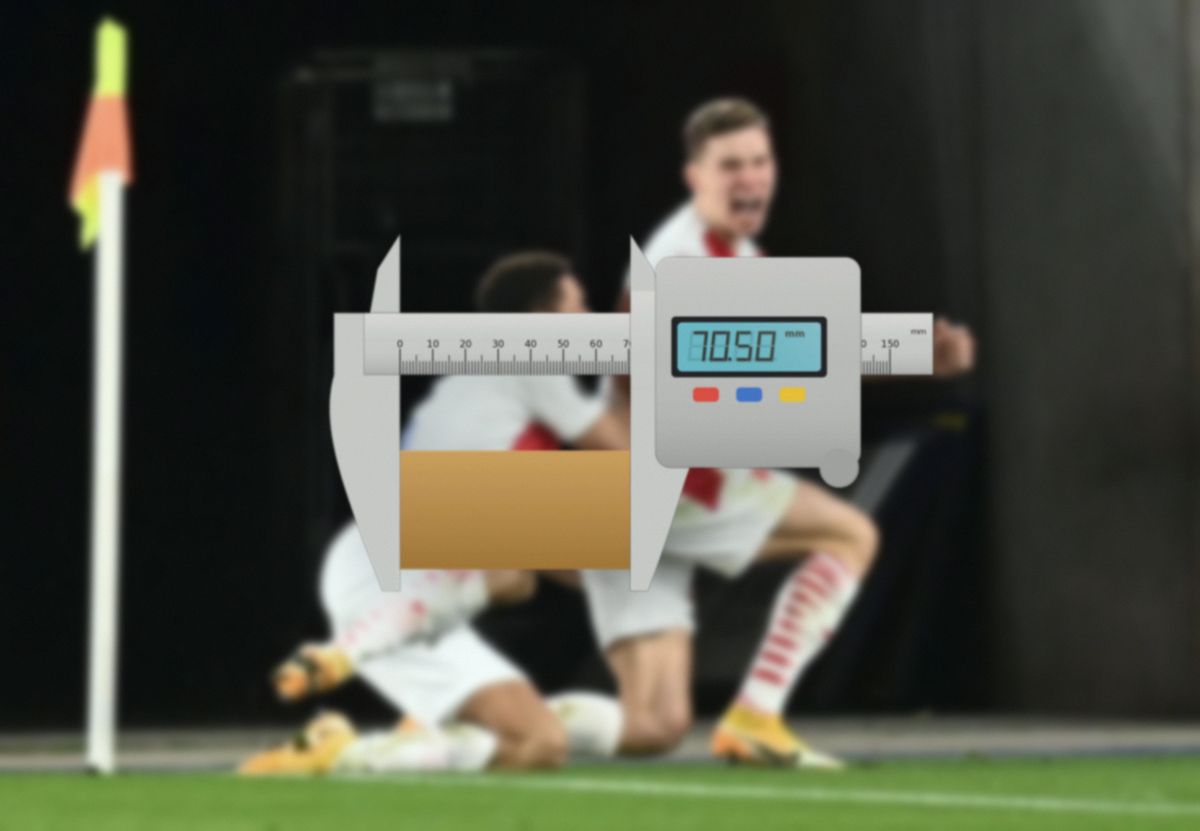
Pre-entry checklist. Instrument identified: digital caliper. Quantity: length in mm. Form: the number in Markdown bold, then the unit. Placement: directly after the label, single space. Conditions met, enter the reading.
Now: **70.50** mm
